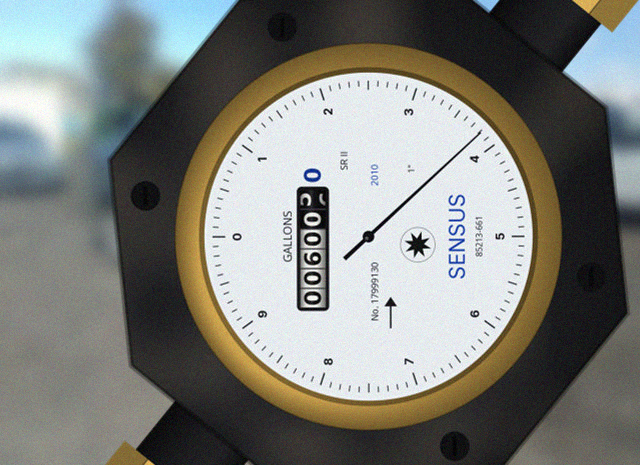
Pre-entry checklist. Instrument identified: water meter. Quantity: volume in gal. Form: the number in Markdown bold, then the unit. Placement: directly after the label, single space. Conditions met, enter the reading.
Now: **60053.8** gal
